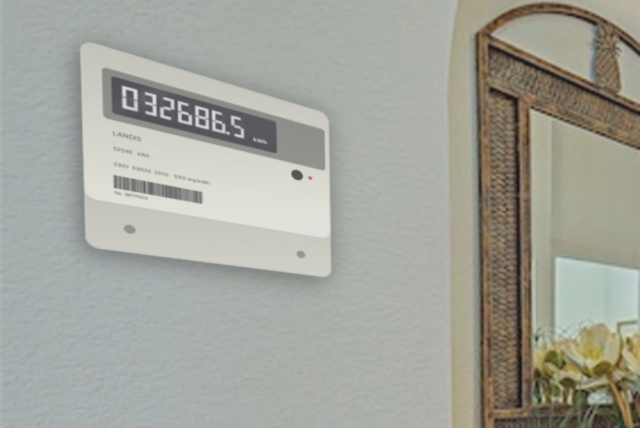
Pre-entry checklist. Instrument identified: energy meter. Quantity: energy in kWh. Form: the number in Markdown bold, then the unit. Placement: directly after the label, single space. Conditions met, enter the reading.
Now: **32686.5** kWh
